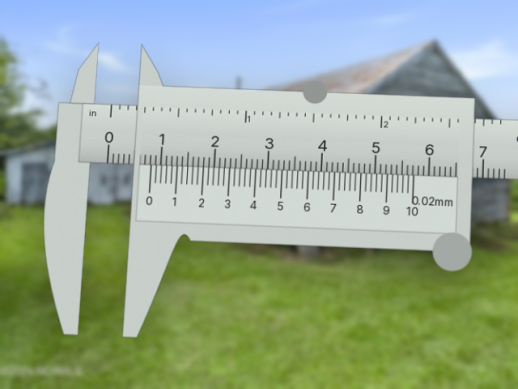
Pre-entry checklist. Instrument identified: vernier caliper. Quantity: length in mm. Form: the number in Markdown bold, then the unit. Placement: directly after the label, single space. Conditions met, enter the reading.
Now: **8.2** mm
